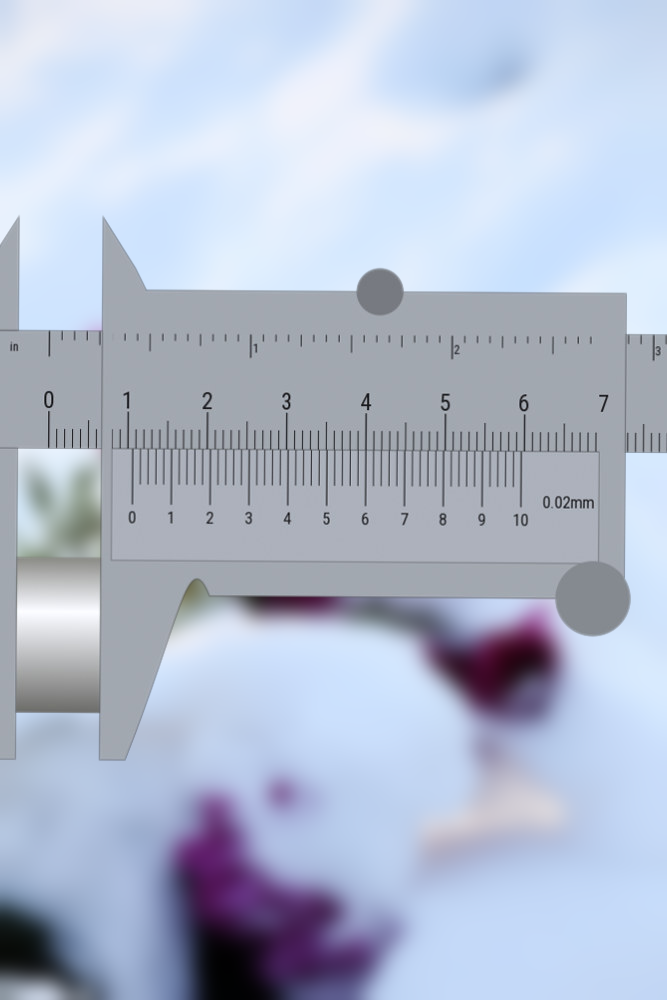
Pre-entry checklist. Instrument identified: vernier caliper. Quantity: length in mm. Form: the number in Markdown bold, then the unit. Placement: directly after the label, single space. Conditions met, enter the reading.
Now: **10.6** mm
